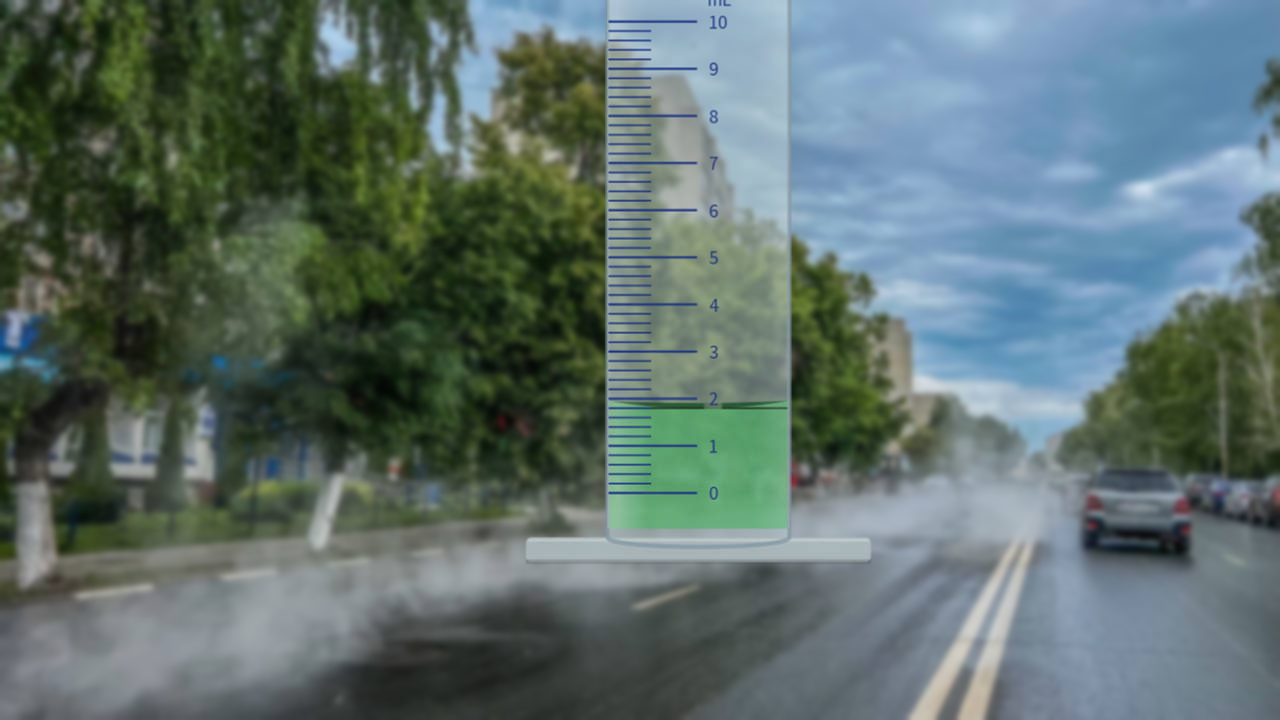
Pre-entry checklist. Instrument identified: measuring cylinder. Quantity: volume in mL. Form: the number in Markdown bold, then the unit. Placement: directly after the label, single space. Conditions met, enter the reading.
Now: **1.8** mL
